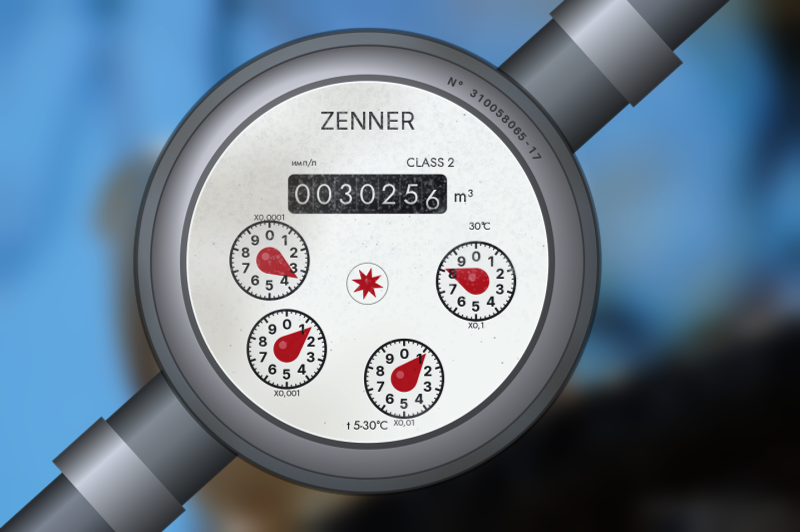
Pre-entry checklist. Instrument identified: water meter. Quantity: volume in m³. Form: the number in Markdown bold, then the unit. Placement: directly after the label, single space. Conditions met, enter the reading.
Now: **30255.8113** m³
